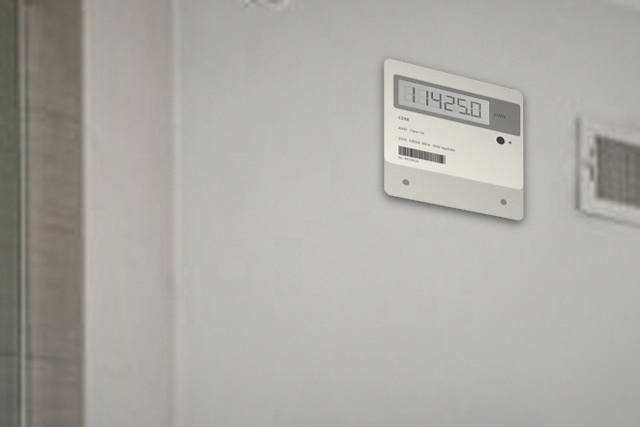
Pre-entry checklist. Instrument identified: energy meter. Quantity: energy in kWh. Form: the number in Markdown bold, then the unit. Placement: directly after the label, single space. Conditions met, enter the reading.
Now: **11425.0** kWh
